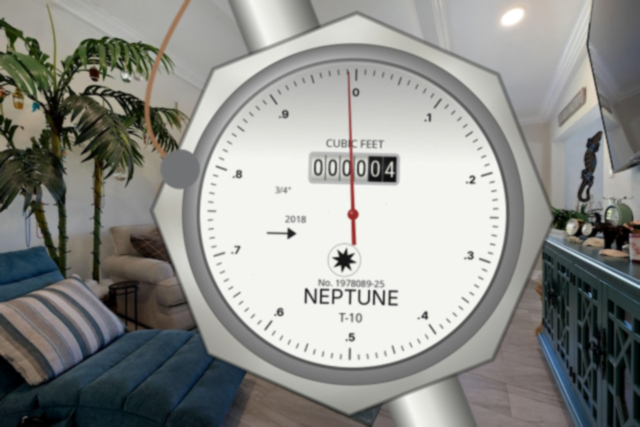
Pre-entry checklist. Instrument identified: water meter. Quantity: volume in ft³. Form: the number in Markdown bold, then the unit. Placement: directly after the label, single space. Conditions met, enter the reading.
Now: **3.99** ft³
